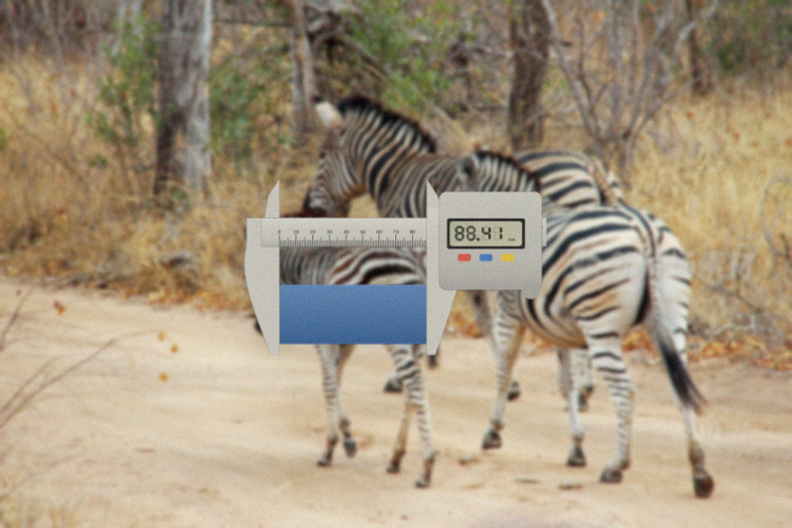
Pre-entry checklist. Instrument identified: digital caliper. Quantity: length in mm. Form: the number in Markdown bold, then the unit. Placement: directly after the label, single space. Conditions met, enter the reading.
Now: **88.41** mm
